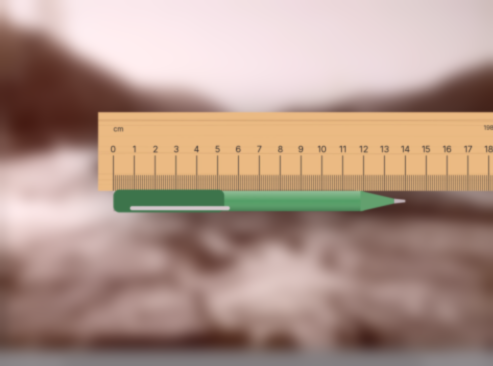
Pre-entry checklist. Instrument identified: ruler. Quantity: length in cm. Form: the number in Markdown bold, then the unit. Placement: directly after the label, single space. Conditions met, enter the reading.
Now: **14** cm
